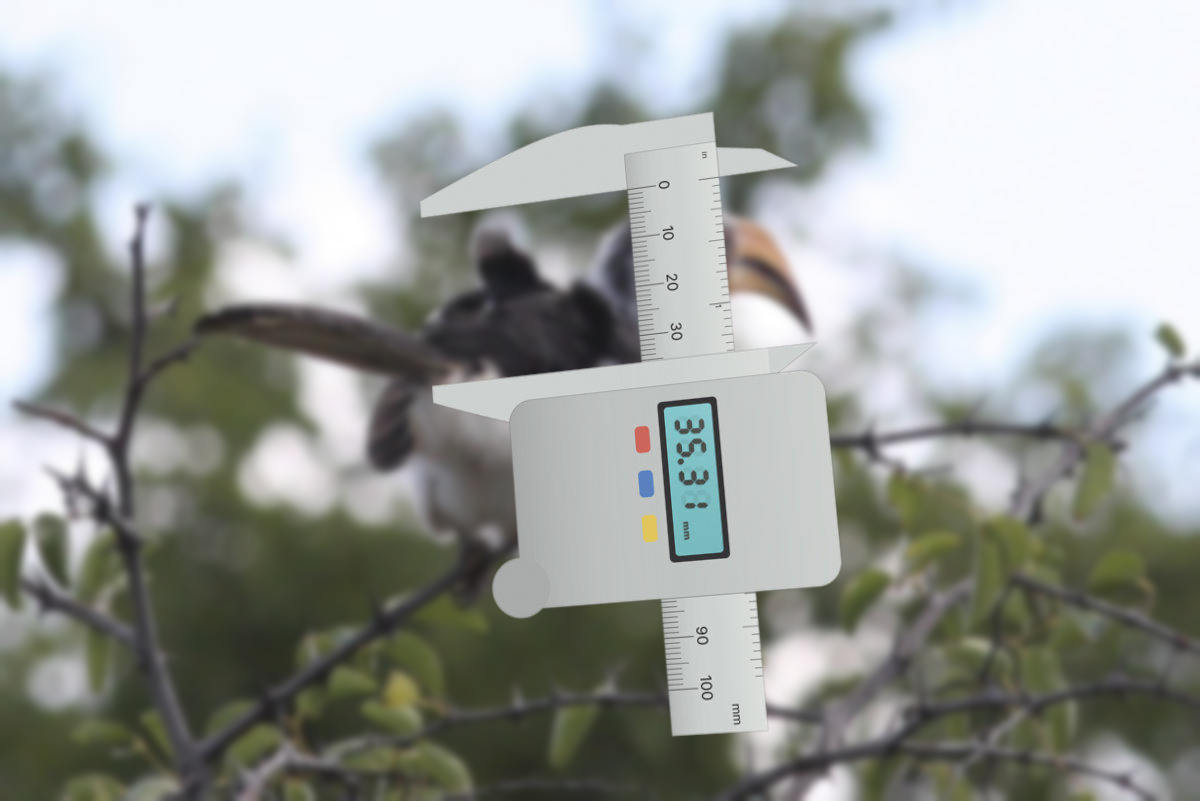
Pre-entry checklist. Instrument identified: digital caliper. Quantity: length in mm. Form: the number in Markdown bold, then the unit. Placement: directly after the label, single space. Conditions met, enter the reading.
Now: **35.31** mm
